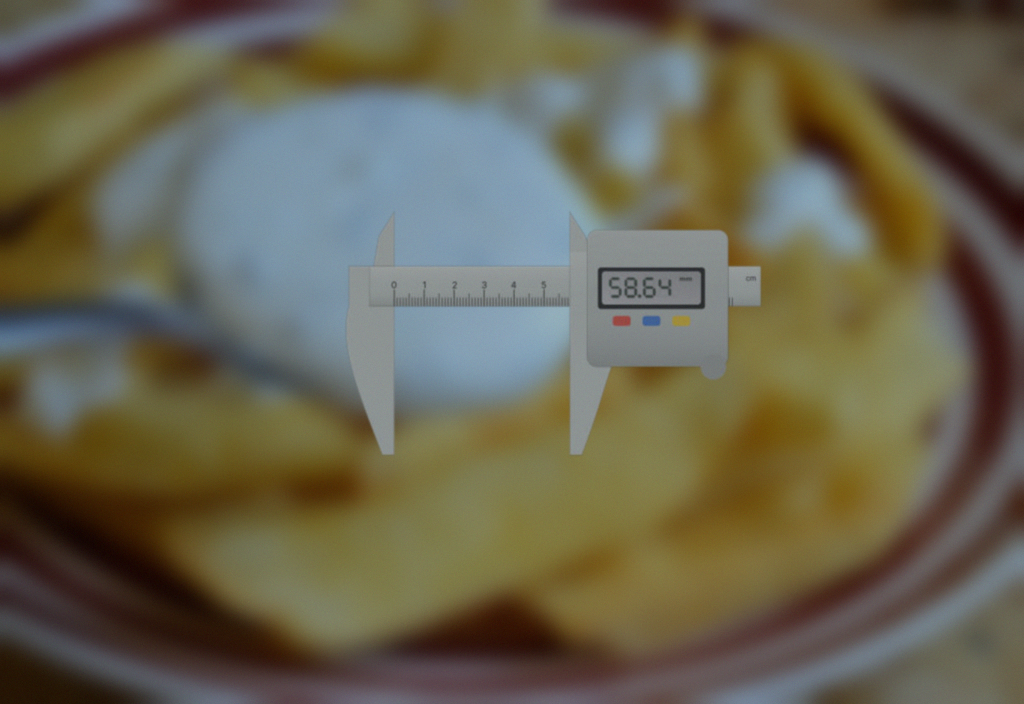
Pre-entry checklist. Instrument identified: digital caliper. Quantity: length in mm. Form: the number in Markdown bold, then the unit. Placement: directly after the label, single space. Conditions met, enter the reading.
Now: **58.64** mm
